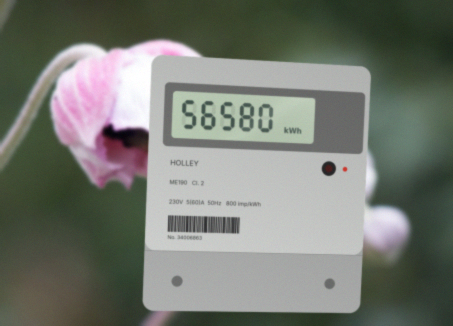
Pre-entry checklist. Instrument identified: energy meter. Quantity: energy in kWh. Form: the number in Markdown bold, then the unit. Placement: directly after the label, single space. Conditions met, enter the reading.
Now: **56580** kWh
